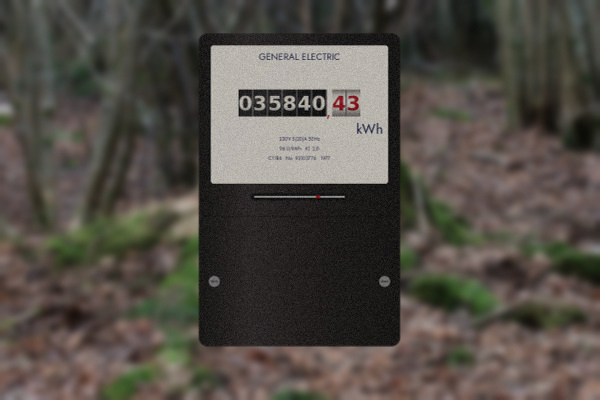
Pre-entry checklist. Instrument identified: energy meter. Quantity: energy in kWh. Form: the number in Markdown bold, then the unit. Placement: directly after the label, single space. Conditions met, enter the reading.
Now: **35840.43** kWh
